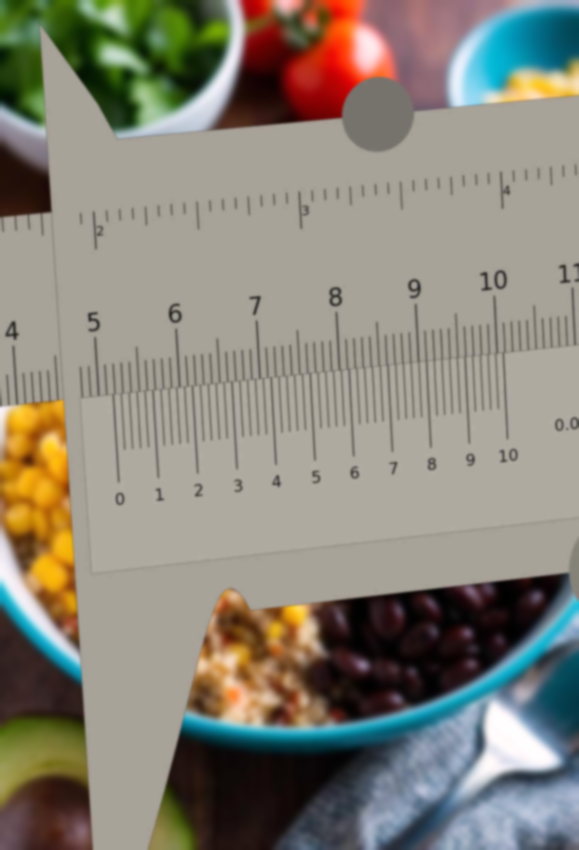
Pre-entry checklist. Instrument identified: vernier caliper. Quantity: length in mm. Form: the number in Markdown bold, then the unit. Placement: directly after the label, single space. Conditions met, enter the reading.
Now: **51.8** mm
